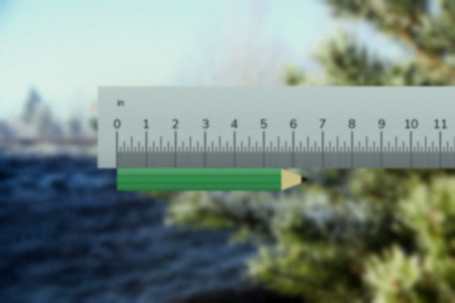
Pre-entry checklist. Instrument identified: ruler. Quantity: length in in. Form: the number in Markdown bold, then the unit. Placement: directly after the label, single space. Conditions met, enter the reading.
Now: **6.5** in
